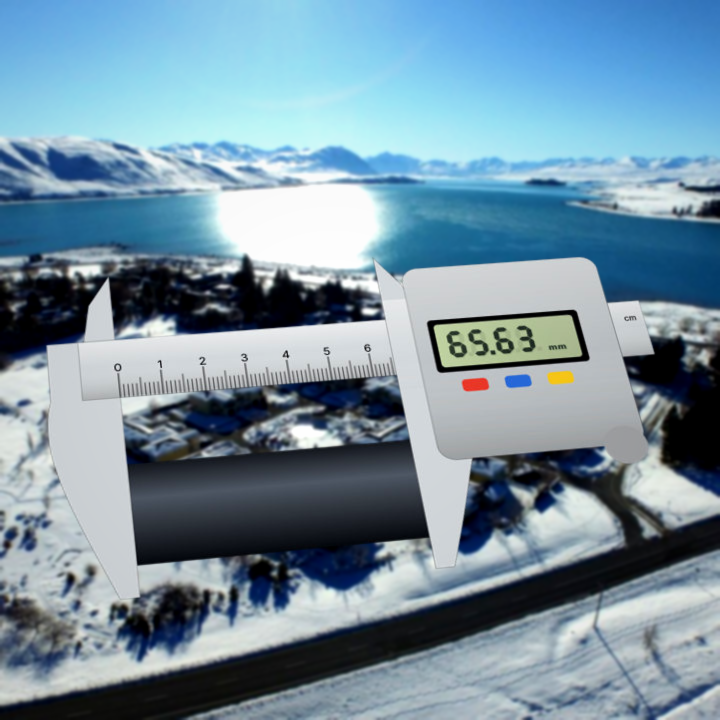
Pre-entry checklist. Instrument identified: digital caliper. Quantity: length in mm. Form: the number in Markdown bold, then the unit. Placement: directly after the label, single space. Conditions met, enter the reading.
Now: **65.63** mm
